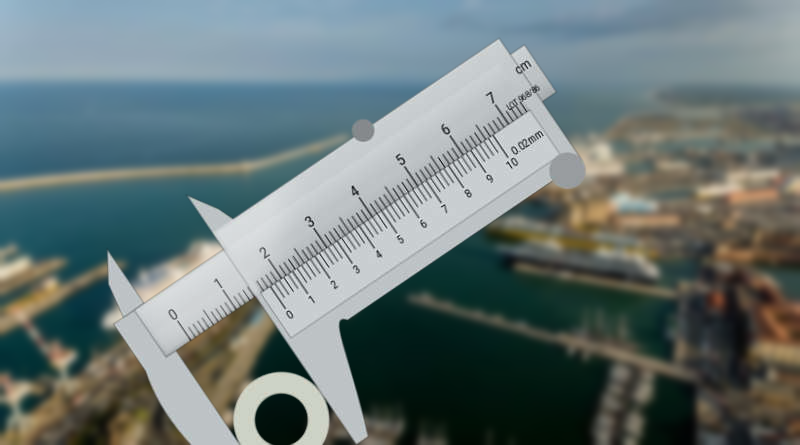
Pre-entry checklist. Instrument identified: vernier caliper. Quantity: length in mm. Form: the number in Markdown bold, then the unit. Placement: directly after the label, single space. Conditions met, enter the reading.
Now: **17.5** mm
